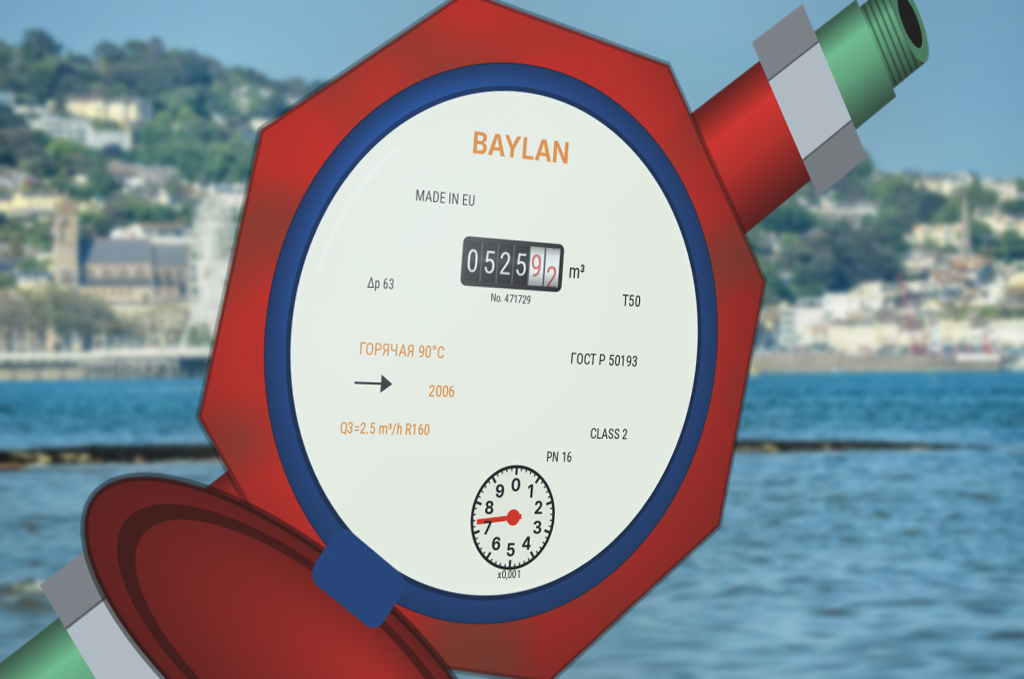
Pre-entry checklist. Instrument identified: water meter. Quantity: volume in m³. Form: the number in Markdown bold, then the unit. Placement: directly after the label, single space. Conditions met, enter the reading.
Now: **525.917** m³
